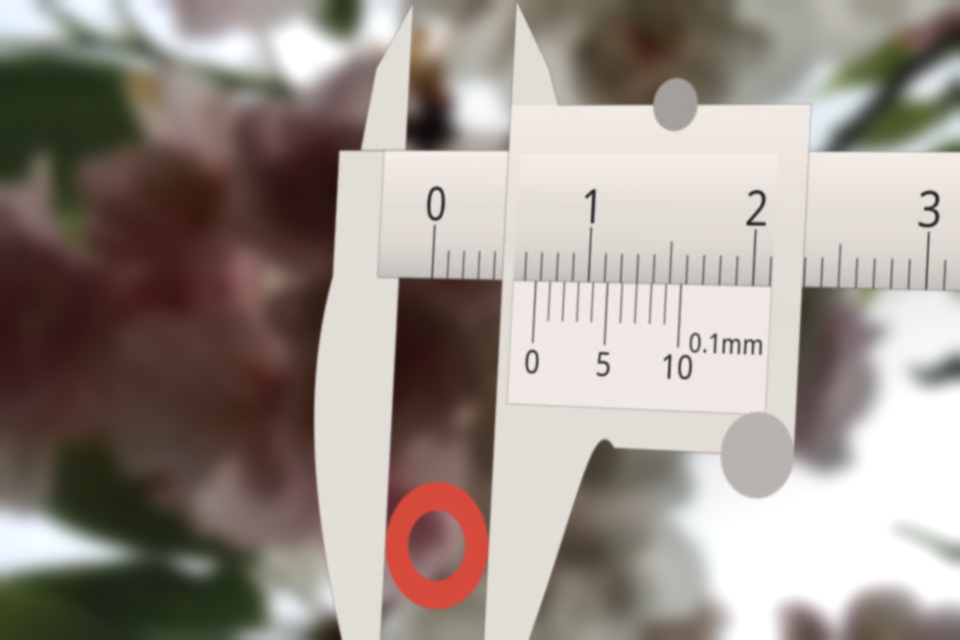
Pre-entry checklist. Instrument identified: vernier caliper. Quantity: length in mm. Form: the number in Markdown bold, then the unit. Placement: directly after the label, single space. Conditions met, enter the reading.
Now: **6.7** mm
